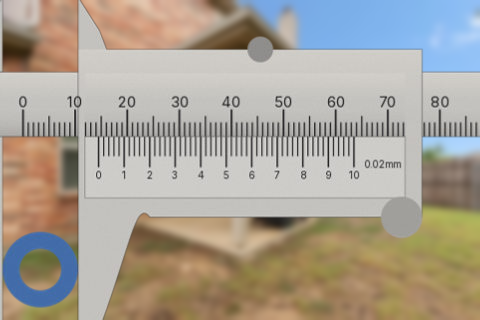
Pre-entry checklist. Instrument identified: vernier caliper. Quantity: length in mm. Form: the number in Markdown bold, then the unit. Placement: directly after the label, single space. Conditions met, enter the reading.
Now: **14.5** mm
